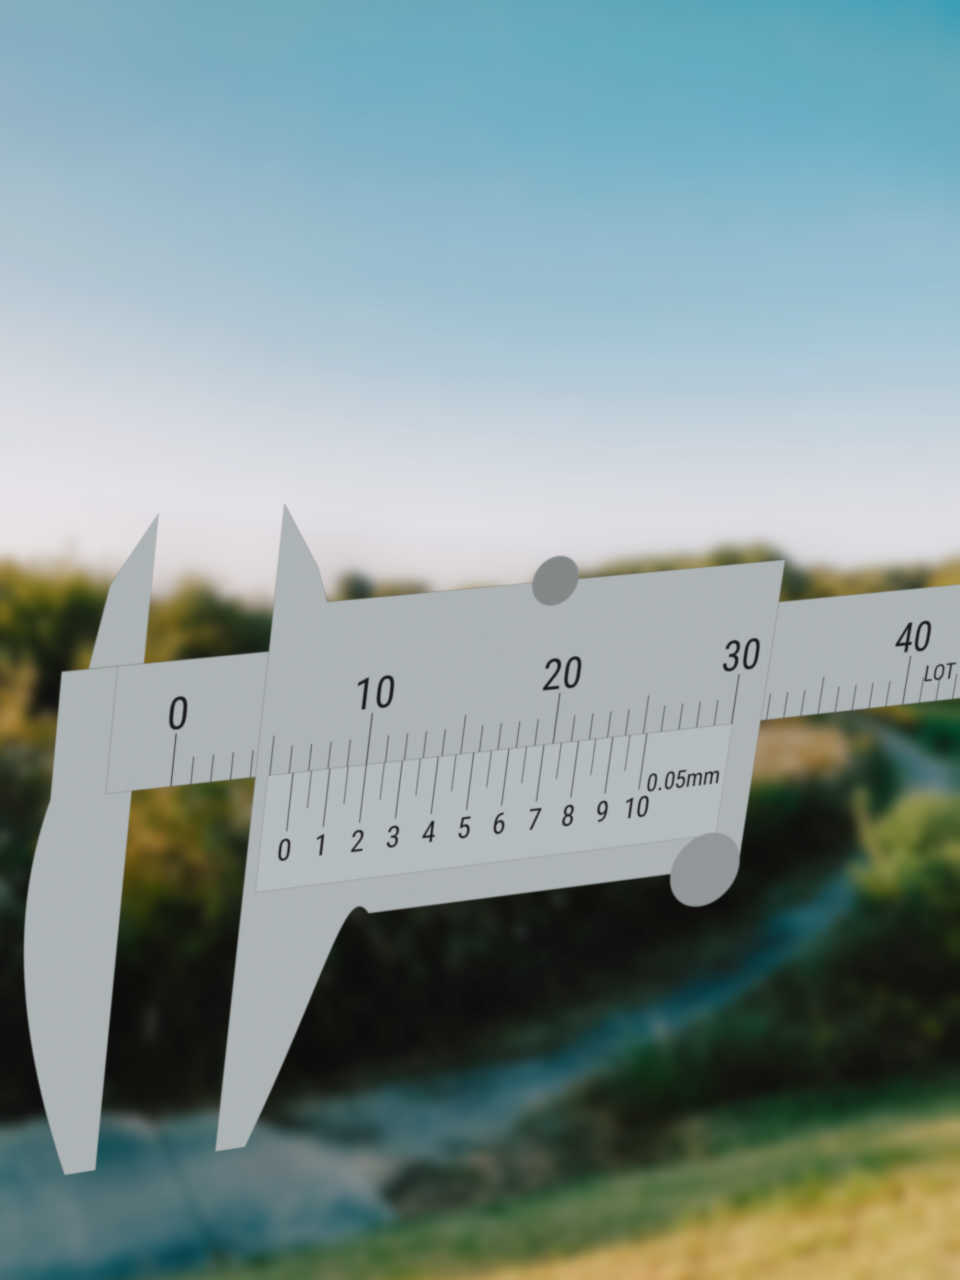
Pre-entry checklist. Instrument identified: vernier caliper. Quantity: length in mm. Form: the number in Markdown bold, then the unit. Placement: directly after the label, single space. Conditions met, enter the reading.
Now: **6.2** mm
